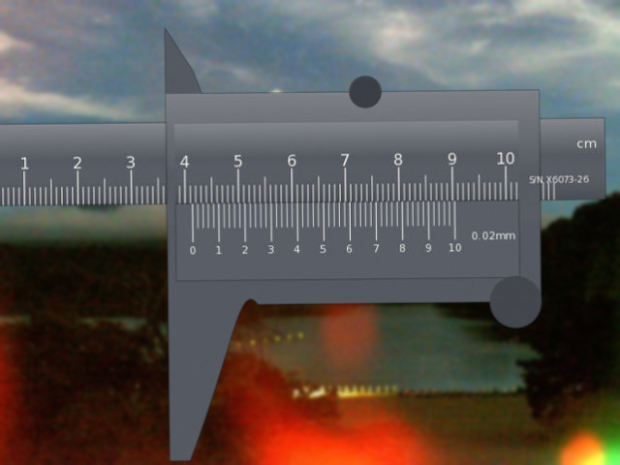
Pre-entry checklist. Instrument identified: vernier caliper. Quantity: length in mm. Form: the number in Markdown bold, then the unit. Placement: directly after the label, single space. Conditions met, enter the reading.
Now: **41.4** mm
